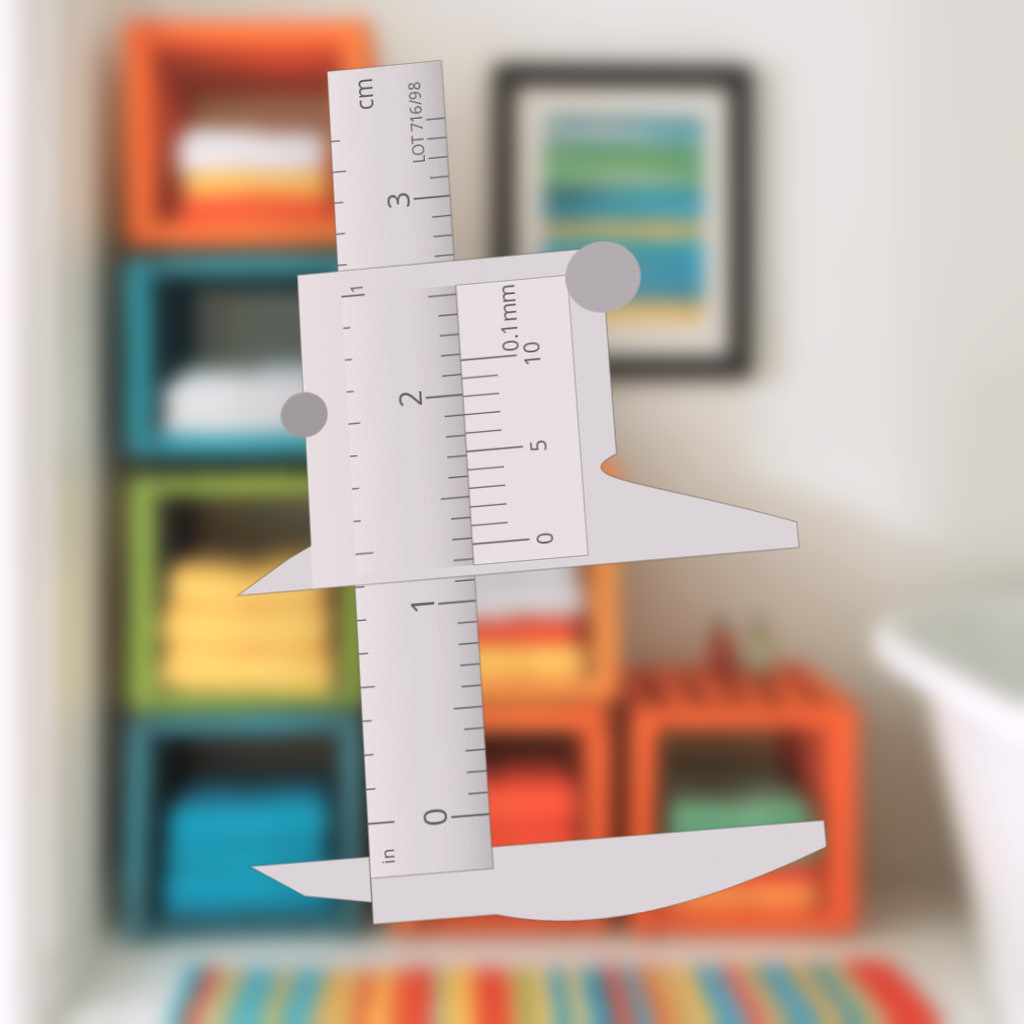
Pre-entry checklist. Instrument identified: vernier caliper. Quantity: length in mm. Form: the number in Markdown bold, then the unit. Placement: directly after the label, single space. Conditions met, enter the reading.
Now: **12.7** mm
